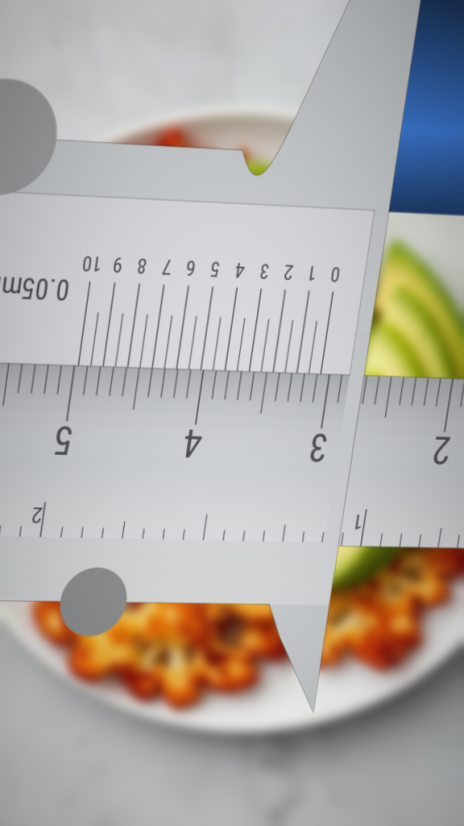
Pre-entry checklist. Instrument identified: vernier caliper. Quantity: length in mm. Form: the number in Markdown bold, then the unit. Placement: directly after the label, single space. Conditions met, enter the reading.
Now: **30.7** mm
